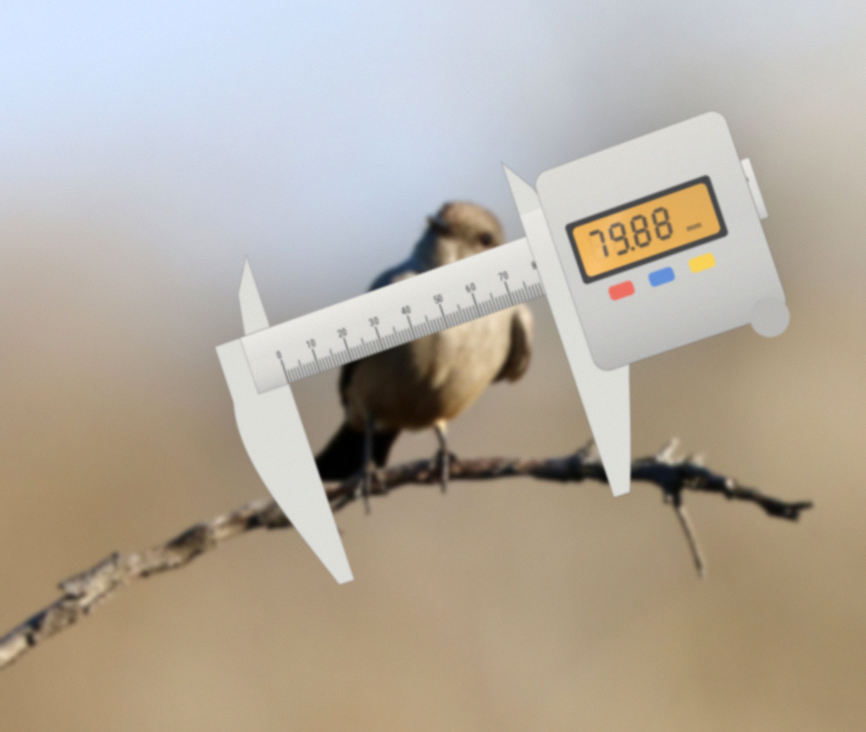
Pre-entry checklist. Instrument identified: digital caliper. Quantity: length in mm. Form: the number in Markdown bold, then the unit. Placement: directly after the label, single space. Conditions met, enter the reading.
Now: **79.88** mm
